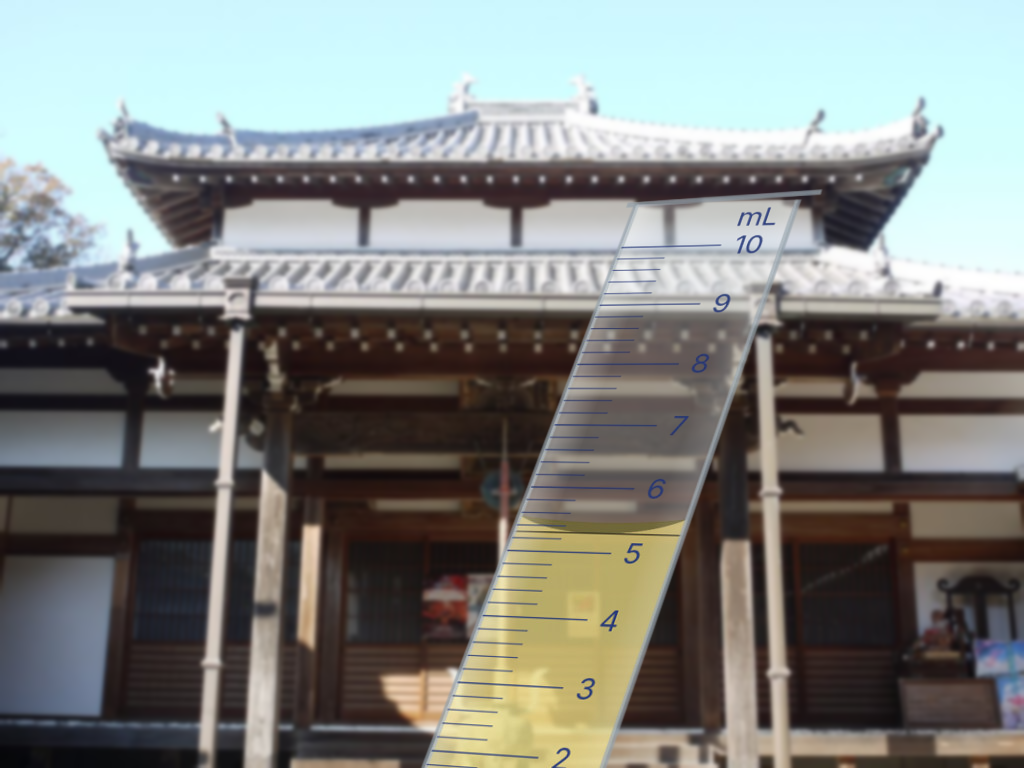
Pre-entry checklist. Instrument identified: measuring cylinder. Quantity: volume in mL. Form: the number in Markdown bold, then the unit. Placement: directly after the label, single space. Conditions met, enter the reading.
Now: **5.3** mL
